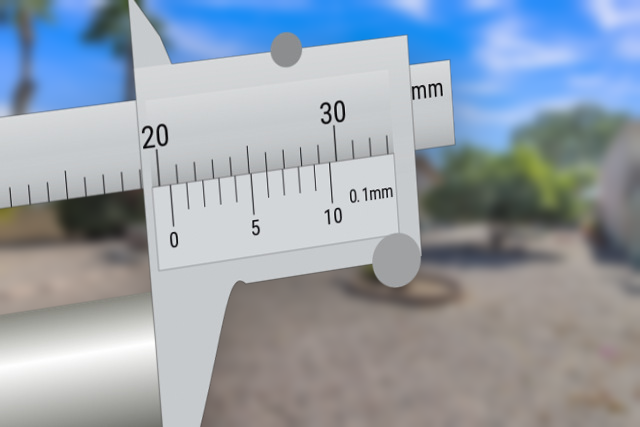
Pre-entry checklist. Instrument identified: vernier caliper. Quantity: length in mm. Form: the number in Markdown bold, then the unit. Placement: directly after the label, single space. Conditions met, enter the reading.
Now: **20.6** mm
